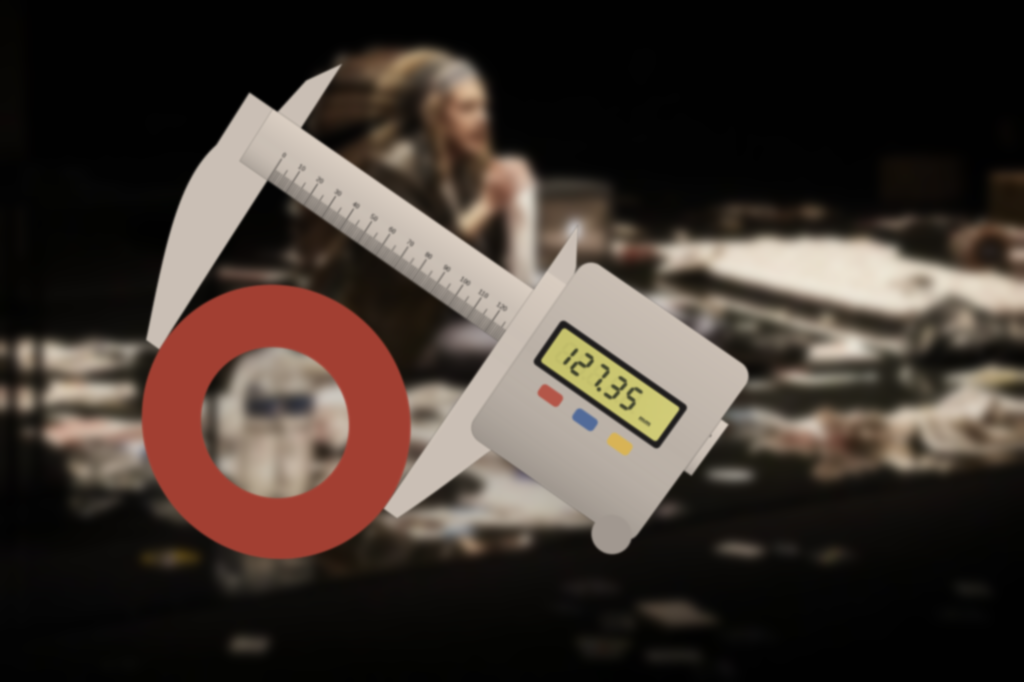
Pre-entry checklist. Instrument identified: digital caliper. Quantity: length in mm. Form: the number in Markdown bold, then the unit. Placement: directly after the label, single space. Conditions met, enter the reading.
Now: **127.35** mm
